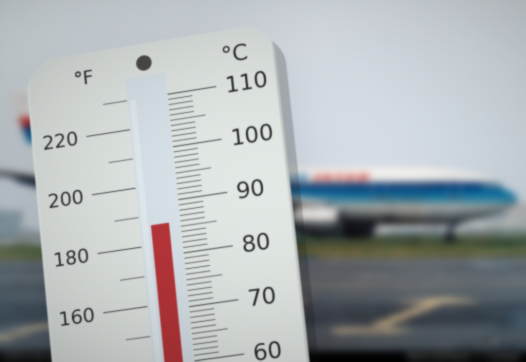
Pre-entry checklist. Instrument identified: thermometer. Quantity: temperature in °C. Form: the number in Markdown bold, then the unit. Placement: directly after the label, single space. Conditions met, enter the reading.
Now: **86** °C
